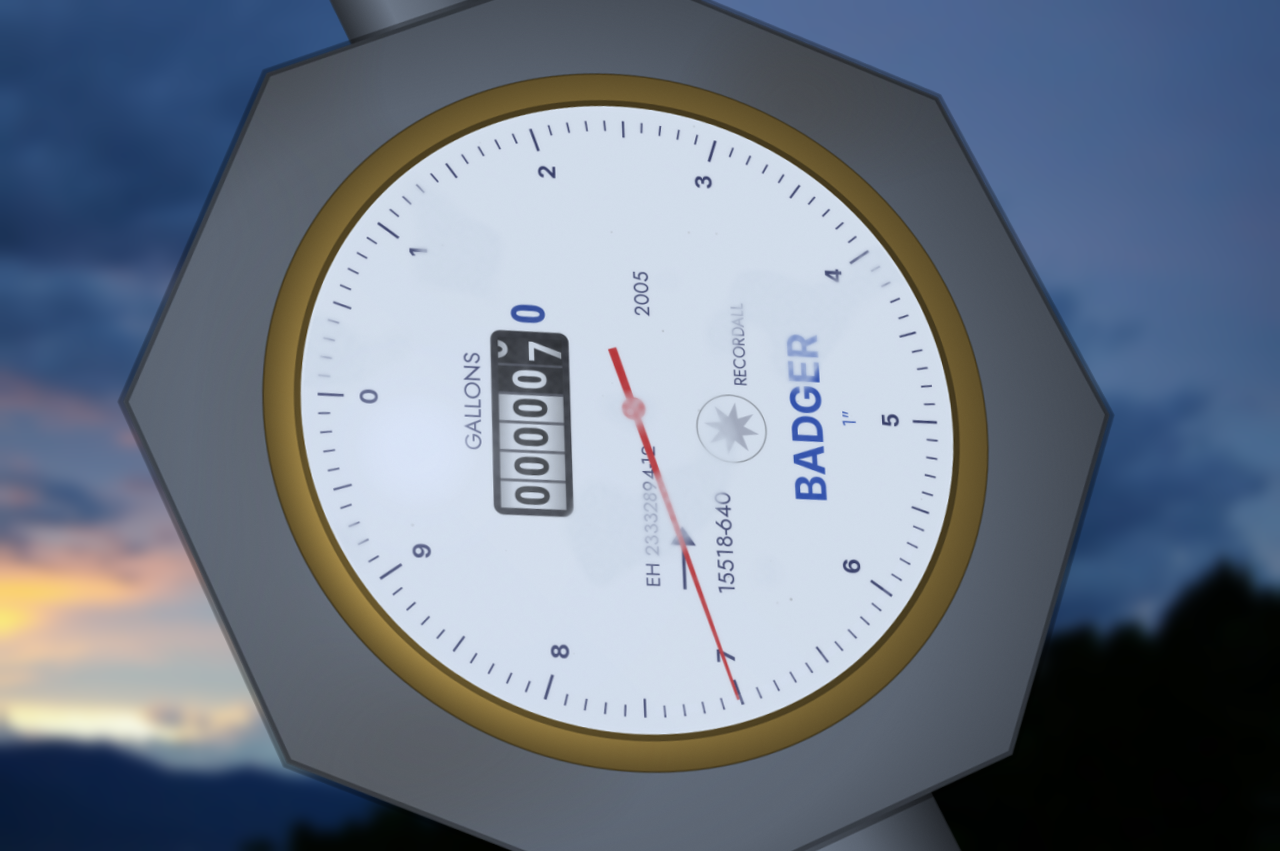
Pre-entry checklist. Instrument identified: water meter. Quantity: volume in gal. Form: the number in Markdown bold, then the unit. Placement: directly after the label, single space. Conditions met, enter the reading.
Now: **67.0** gal
